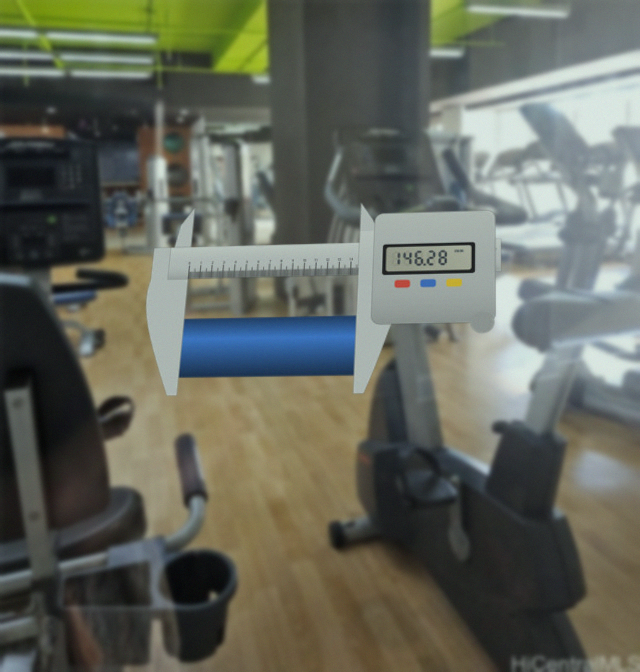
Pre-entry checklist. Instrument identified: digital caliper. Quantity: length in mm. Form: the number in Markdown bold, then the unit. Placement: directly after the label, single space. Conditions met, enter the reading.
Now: **146.28** mm
